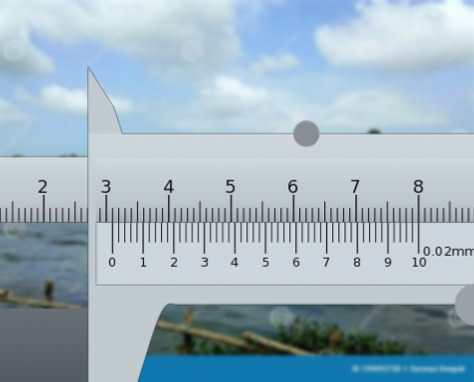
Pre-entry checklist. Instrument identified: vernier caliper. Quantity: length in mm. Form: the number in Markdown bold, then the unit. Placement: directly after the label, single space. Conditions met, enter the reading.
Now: **31.0** mm
